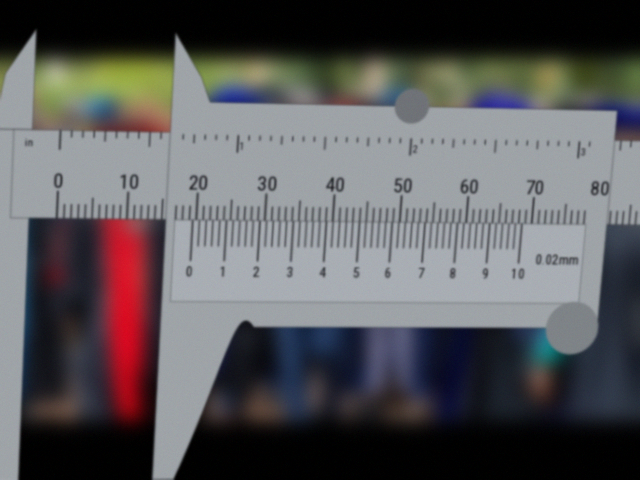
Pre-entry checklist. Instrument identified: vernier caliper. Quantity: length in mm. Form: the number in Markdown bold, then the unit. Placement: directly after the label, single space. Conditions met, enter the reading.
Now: **19.5** mm
